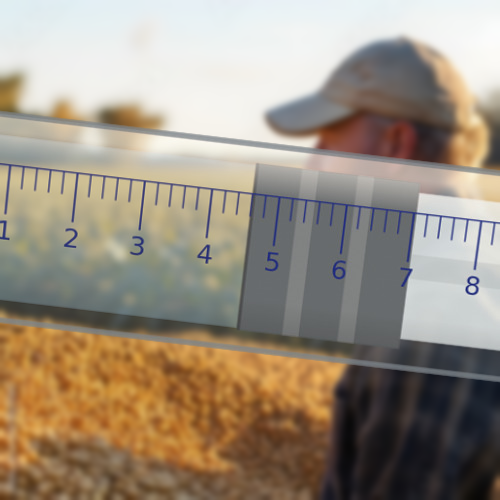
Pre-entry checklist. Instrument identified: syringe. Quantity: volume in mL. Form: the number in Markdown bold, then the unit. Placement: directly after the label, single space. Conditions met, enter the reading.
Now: **4.6** mL
